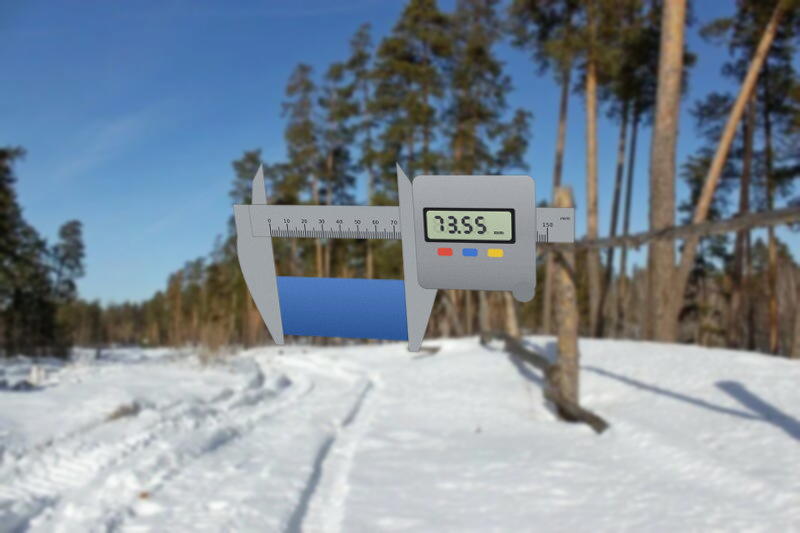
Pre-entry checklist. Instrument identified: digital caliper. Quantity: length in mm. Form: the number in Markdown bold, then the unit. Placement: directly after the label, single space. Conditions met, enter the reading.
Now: **73.55** mm
